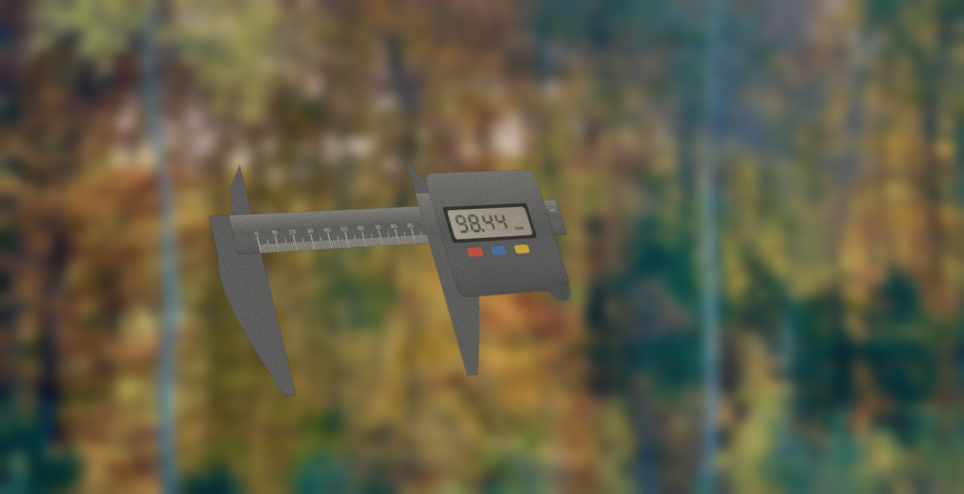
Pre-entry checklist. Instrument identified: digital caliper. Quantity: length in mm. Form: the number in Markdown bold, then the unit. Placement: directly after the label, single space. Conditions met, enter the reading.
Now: **98.44** mm
